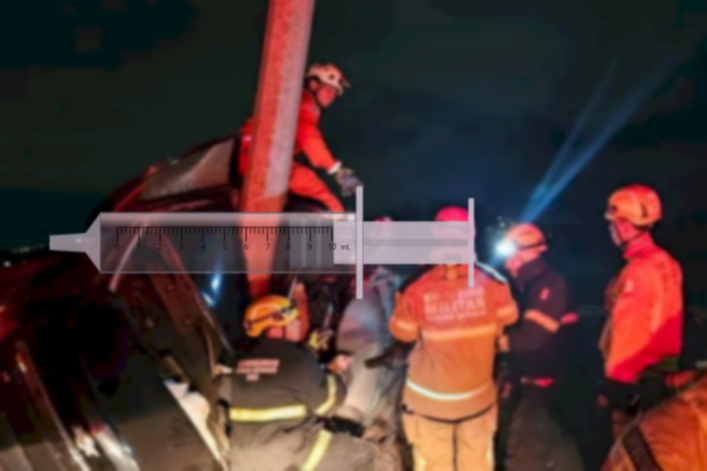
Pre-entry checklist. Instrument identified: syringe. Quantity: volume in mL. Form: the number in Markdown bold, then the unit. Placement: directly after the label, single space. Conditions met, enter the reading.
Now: **8** mL
